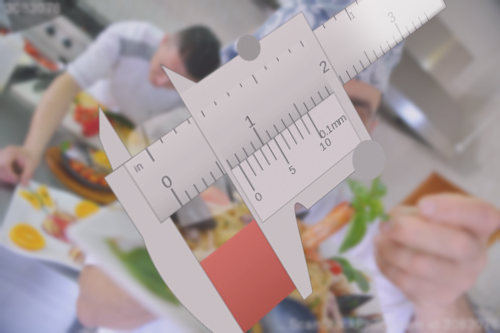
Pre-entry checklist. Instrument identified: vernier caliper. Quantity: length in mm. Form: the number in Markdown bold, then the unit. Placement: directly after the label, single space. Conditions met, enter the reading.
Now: **6.8** mm
